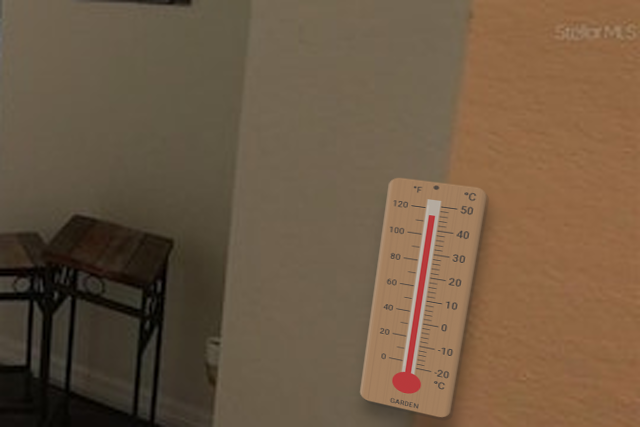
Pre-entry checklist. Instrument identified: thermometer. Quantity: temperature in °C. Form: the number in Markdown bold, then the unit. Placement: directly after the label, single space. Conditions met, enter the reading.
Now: **46** °C
